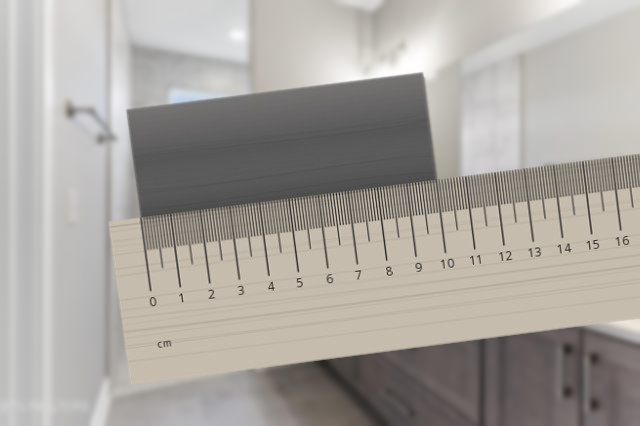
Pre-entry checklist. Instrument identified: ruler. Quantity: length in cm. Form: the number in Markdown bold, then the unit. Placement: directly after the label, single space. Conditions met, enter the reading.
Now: **10** cm
